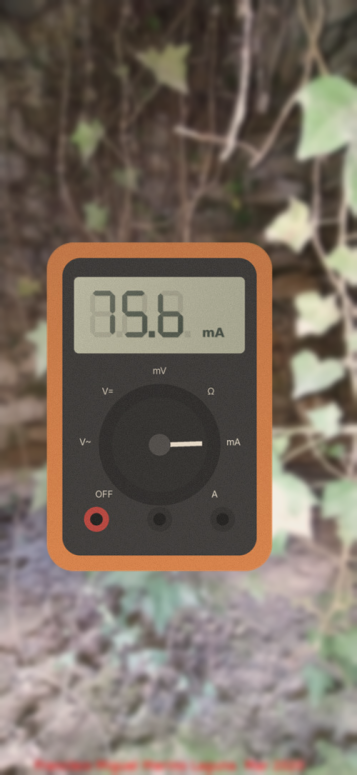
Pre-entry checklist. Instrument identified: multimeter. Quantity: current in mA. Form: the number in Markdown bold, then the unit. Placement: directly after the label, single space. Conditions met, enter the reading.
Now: **75.6** mA
